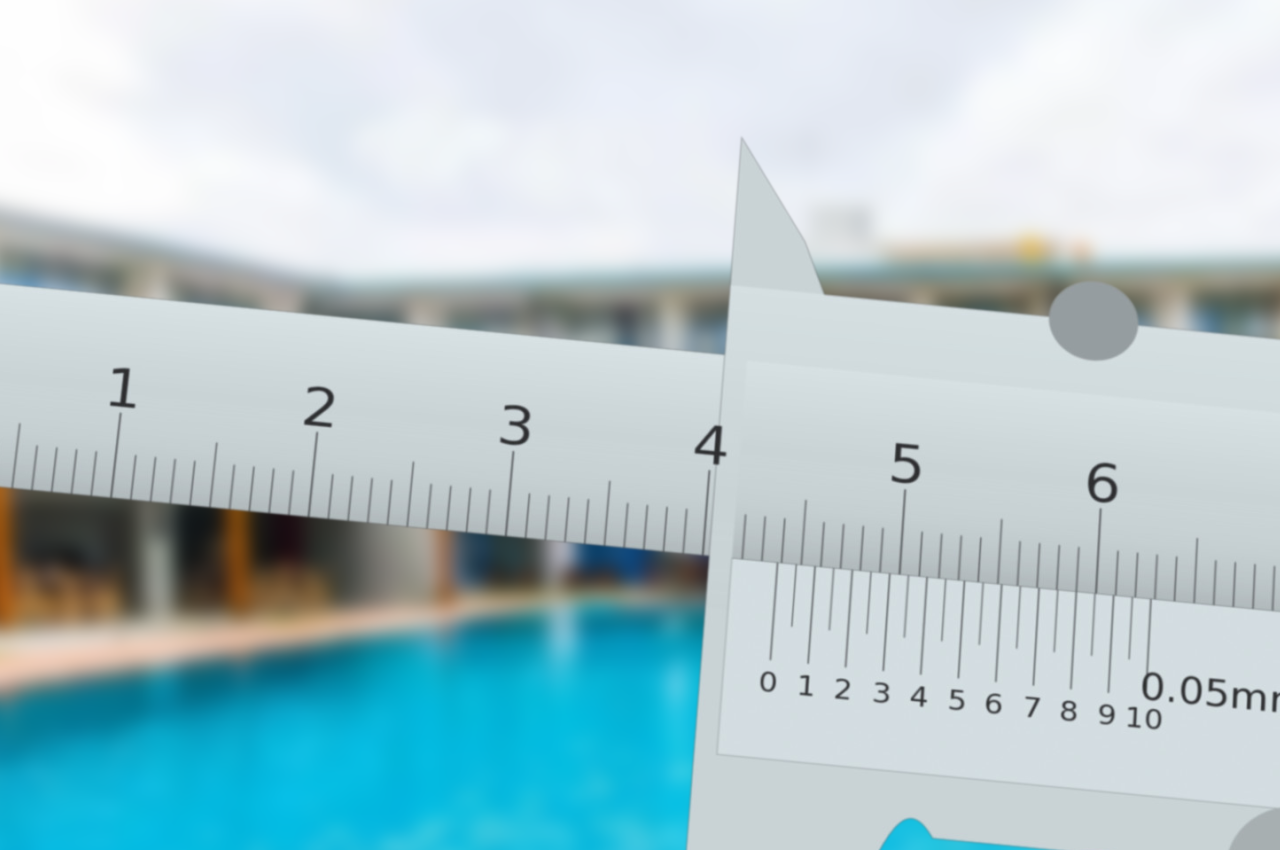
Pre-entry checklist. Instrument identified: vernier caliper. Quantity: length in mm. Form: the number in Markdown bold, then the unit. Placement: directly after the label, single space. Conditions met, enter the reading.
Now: **43.8** mm
